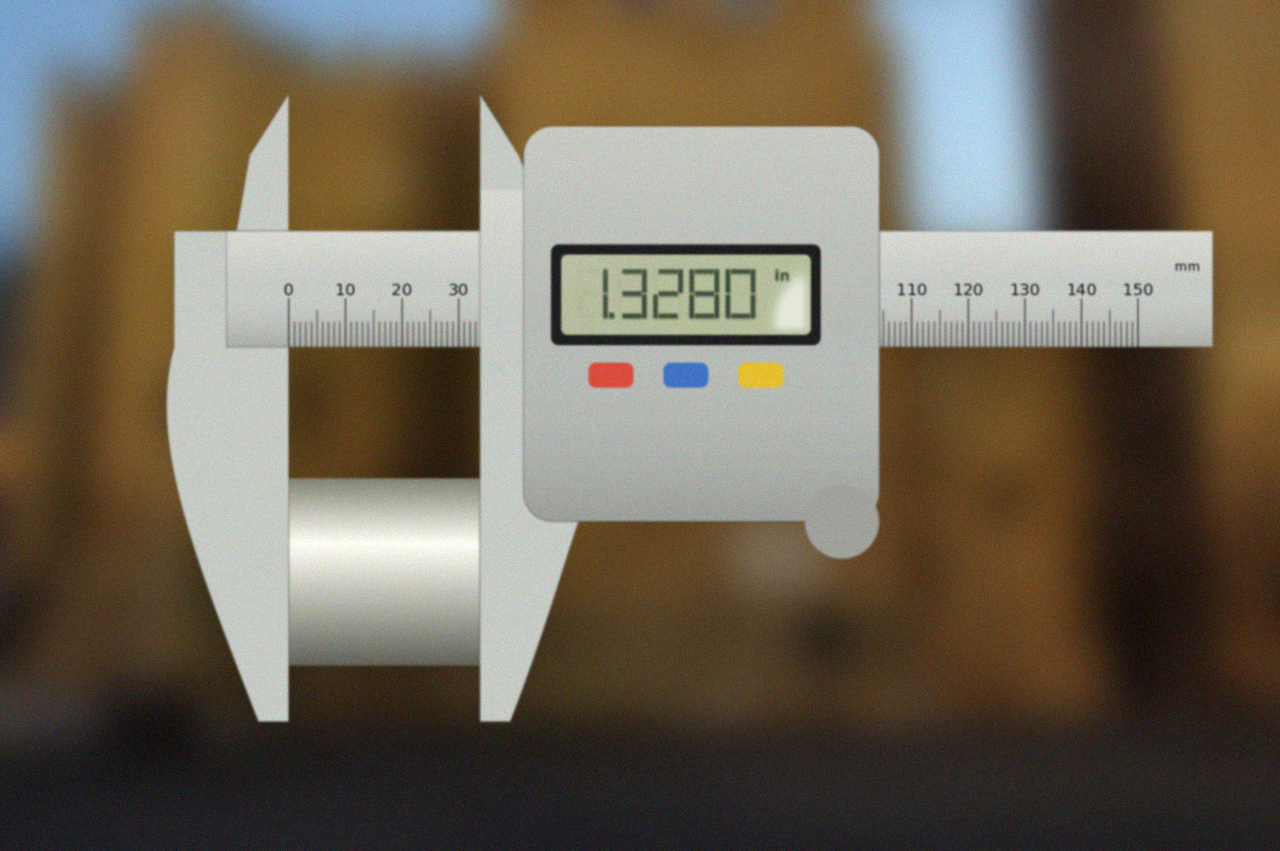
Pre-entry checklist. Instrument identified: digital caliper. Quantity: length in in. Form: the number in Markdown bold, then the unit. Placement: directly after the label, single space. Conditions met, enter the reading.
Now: **1.3280** in
